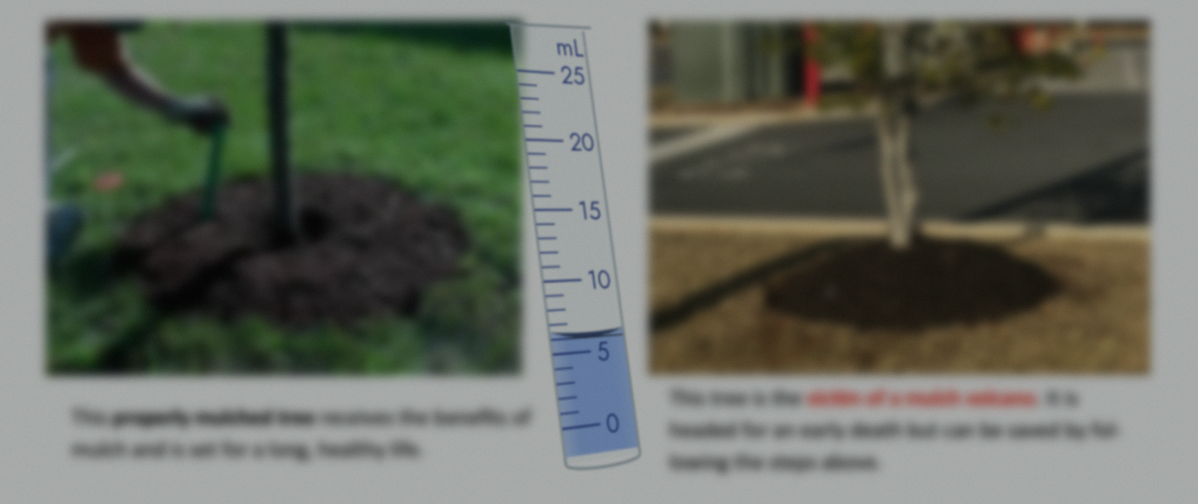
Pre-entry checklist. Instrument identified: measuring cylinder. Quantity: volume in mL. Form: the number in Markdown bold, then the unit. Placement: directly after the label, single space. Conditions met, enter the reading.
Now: **6** mL
